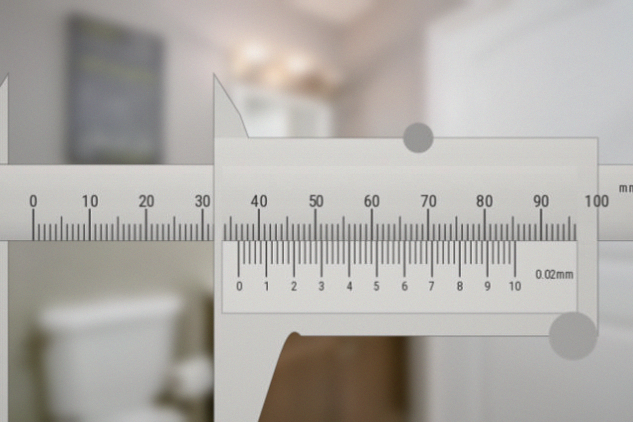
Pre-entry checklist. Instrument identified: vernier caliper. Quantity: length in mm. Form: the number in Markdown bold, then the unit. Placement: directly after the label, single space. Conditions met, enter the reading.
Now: **36.4** mm
